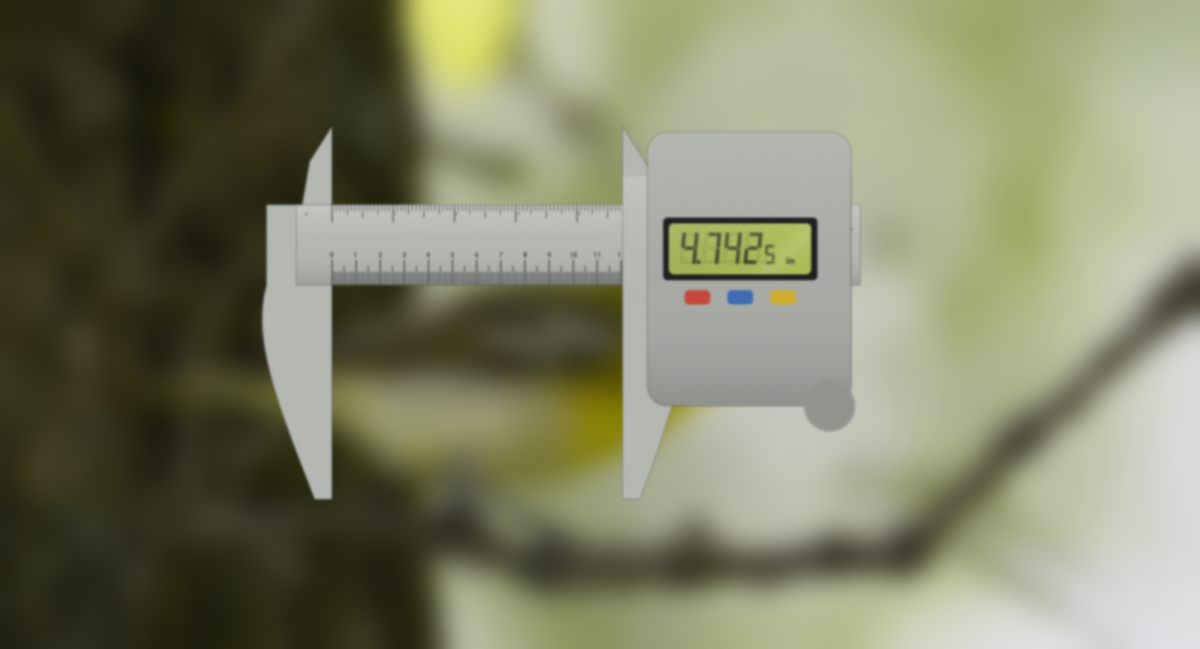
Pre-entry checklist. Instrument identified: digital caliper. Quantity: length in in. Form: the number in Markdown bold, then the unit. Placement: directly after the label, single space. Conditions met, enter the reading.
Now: **4.7425** in
